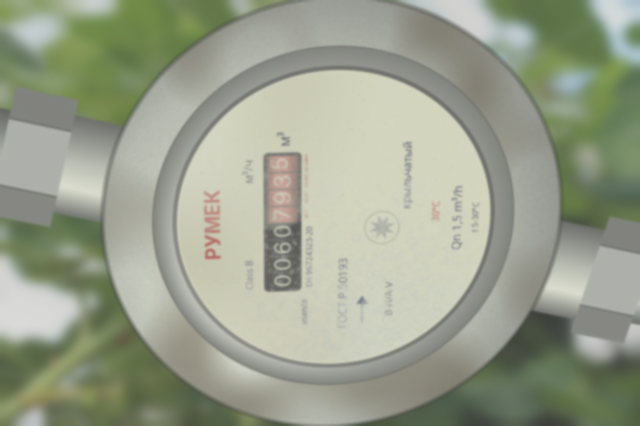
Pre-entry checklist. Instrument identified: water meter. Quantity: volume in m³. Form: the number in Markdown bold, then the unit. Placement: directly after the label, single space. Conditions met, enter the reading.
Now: **60.7935** m³
